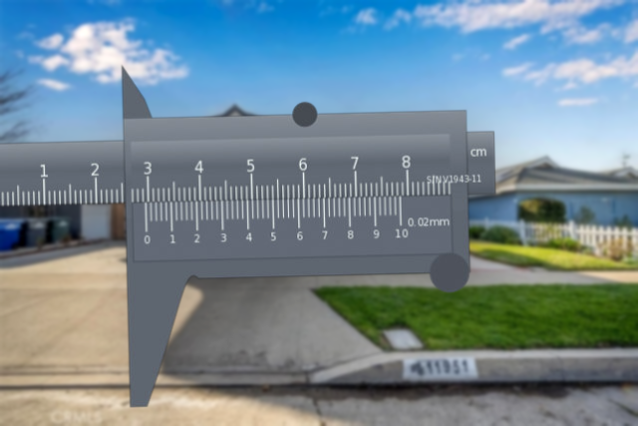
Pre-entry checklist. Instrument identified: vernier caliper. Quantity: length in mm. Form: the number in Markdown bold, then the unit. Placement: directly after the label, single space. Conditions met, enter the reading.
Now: **29.5** mm
